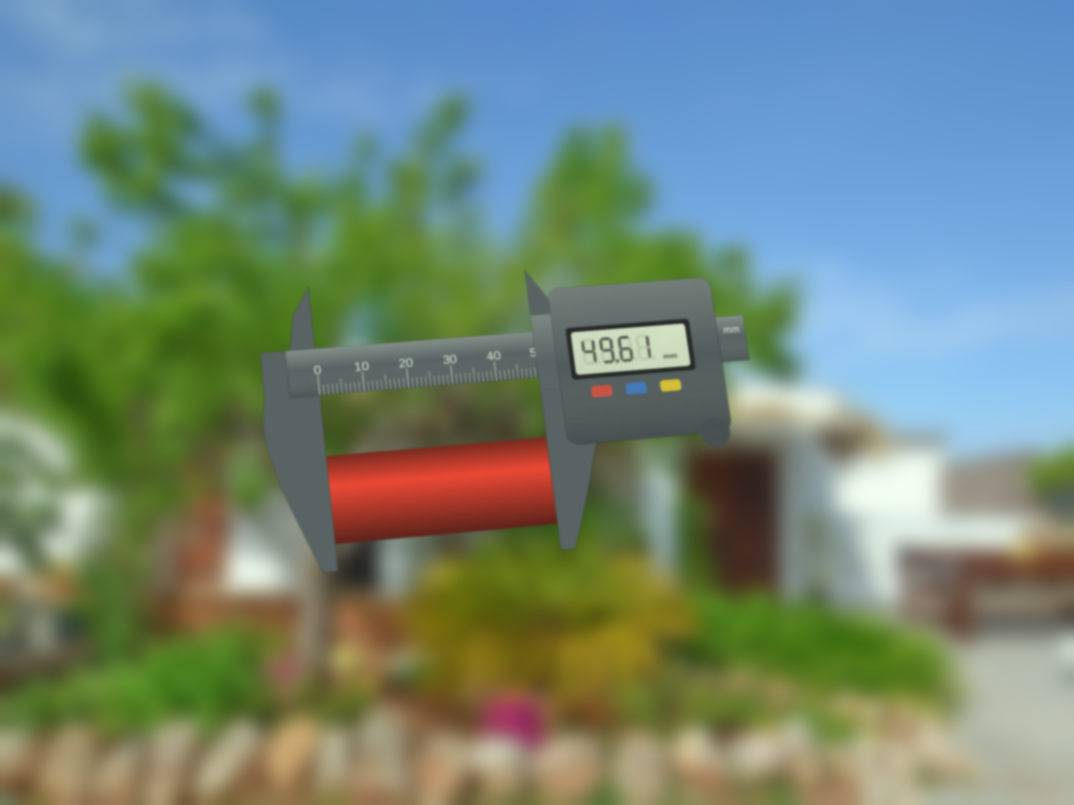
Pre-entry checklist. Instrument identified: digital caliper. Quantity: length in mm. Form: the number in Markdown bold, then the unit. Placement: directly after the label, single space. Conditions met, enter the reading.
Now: **49.61** mm
